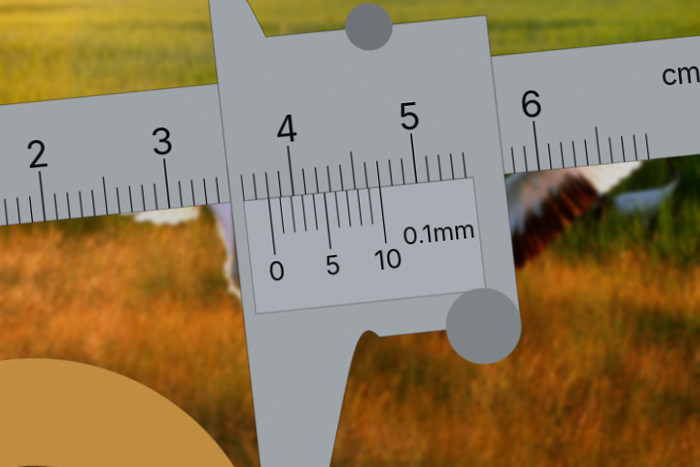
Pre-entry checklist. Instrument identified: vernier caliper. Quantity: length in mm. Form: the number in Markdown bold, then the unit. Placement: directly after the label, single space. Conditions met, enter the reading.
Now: **38.0** mm
